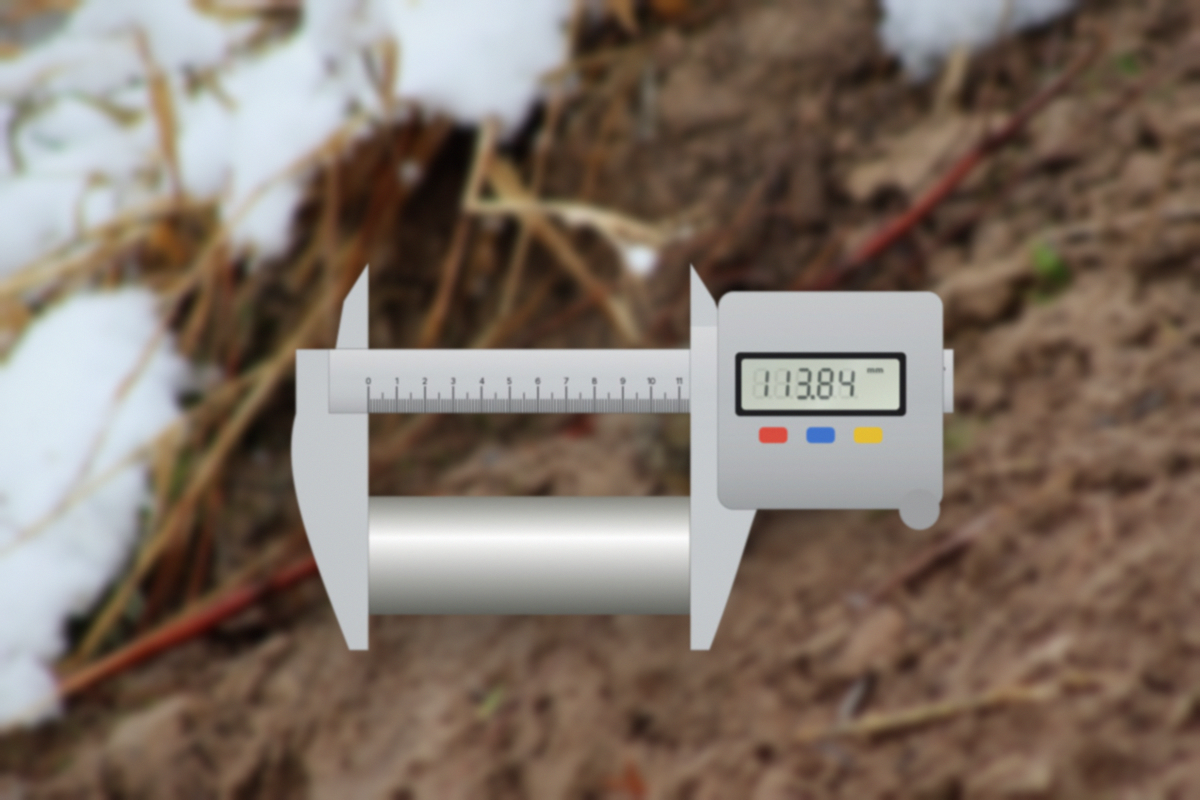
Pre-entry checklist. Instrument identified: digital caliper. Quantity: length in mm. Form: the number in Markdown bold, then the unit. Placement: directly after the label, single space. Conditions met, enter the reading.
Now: **113.84** mm
